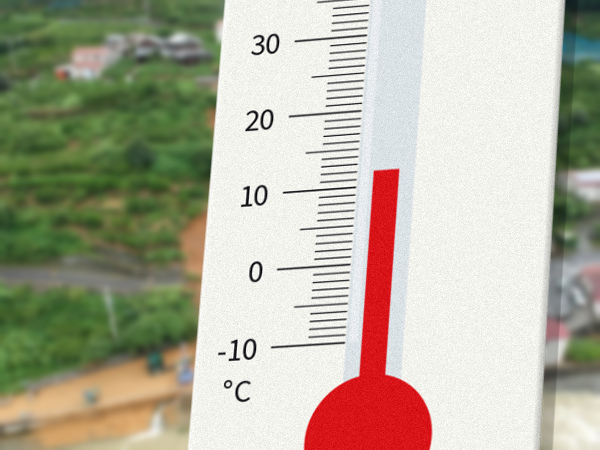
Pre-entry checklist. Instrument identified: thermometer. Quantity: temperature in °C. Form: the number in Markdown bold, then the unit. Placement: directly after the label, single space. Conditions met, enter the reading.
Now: **12** °C
